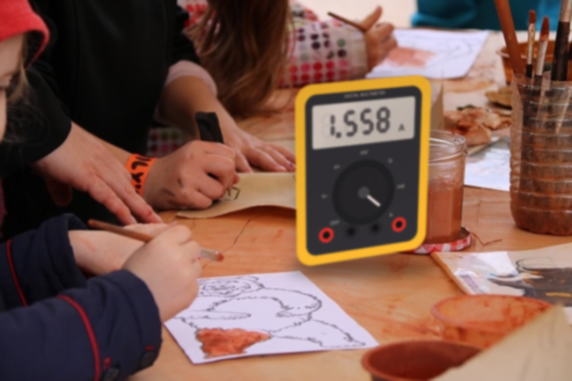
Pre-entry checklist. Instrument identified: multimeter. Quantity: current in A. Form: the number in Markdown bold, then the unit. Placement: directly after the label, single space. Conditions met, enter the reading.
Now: **1.558** A
